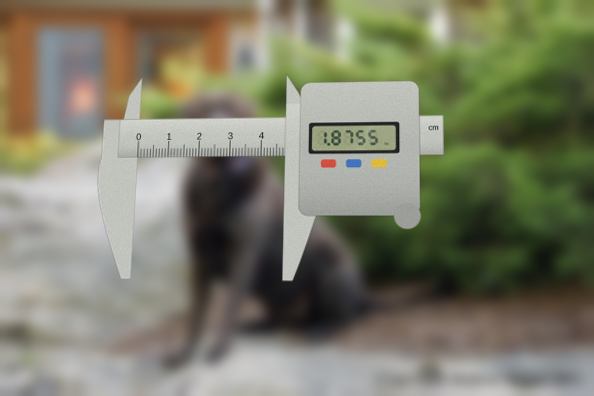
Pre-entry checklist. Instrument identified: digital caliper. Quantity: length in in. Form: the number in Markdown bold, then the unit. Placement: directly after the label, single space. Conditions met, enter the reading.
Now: **1.8755** in
